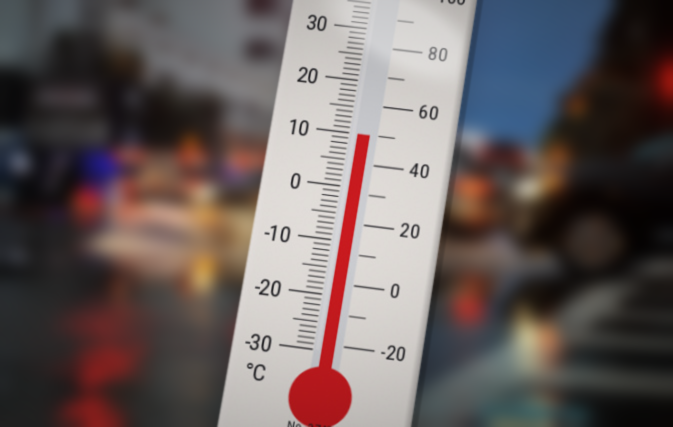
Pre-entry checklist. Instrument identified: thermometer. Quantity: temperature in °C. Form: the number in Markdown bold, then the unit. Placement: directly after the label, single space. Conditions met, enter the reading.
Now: **10** °C
